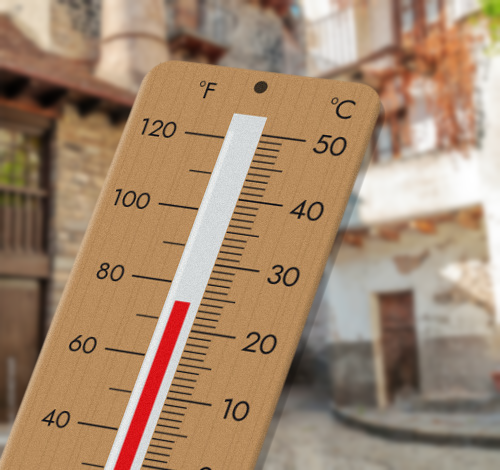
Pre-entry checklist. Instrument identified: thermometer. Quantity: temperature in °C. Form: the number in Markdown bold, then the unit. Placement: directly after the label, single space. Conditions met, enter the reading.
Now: **24** °C
